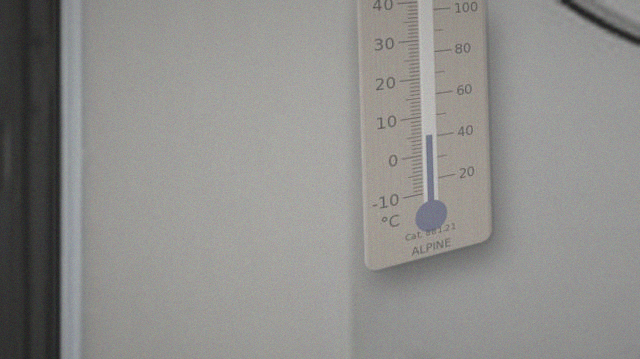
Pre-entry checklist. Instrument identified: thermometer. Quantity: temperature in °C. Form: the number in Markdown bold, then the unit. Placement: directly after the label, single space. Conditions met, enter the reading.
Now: **5** °C
